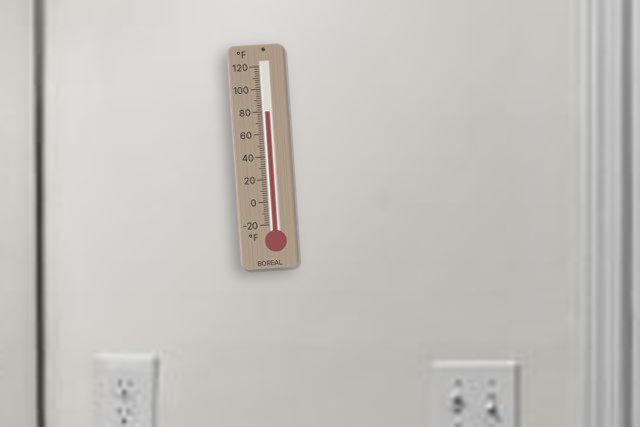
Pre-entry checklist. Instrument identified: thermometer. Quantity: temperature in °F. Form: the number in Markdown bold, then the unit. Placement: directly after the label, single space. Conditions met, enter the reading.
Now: **80** °F
